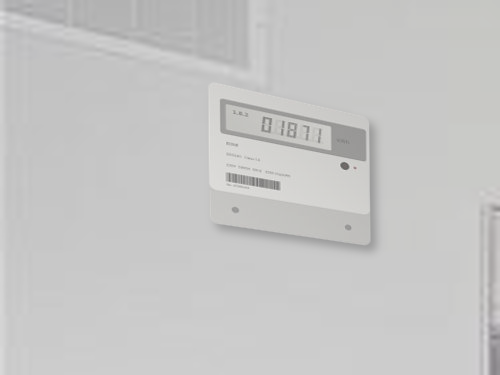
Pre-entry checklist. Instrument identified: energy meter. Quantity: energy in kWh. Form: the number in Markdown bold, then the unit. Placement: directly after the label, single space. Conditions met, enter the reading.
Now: **1871** kWh
